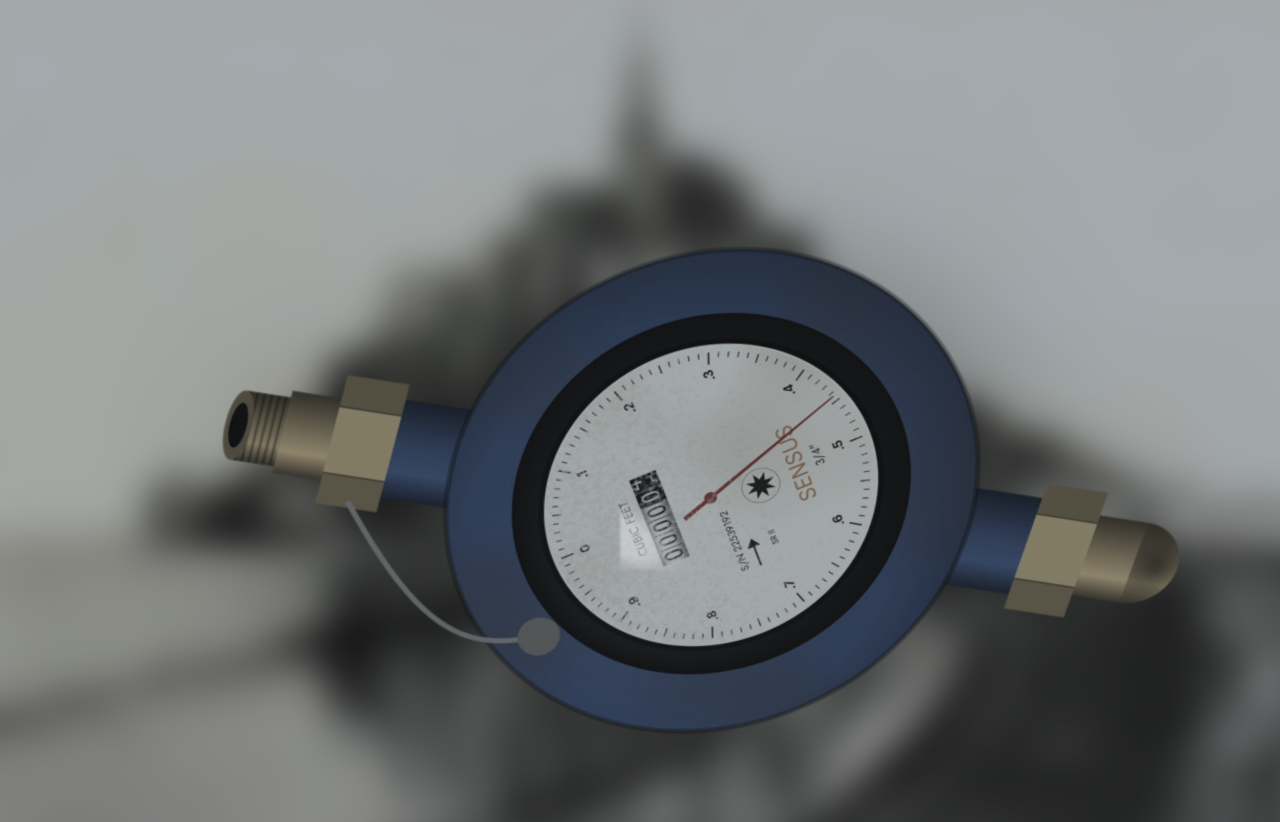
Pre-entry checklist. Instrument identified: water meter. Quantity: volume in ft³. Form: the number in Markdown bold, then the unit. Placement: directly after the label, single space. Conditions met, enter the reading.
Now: **4.44** ft³
